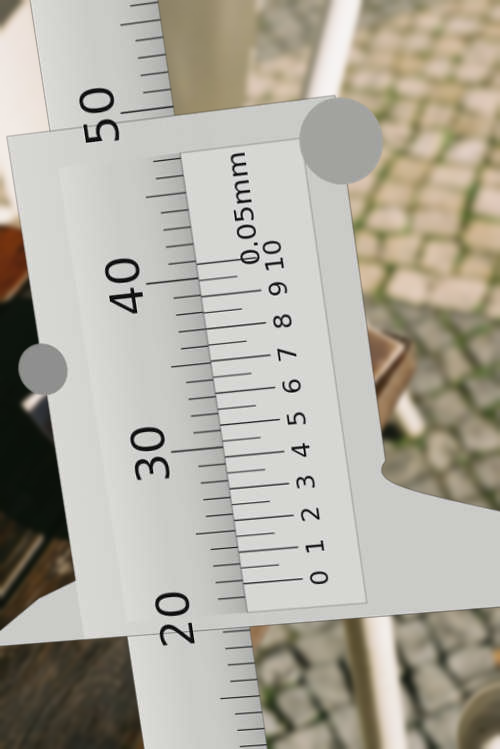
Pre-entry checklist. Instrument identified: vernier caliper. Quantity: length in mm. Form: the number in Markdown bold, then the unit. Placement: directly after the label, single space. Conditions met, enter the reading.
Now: **21.8** mm
